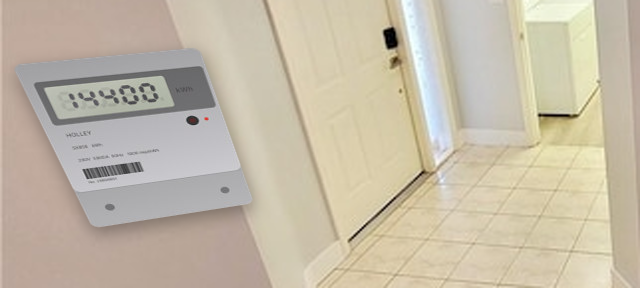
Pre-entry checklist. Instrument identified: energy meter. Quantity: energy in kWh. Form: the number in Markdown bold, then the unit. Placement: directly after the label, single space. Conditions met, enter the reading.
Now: **14400** kWh
